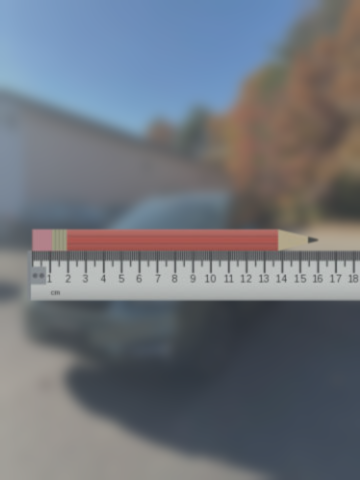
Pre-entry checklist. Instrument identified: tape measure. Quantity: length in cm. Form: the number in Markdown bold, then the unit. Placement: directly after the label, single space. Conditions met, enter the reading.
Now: **16** cm
